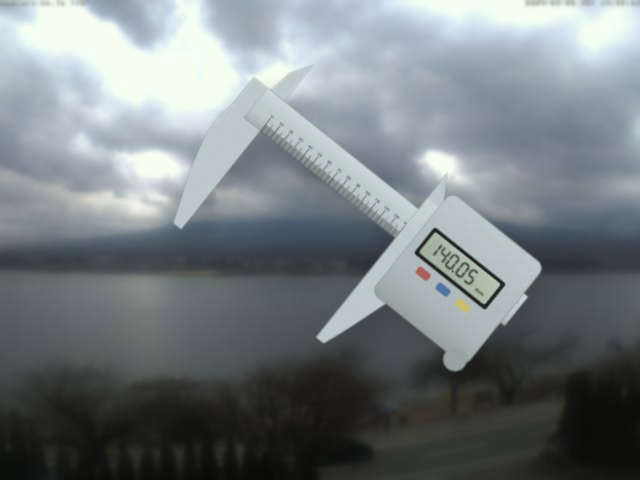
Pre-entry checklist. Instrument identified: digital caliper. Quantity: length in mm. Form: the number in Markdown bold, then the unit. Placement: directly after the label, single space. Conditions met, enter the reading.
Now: **140.05** mm
